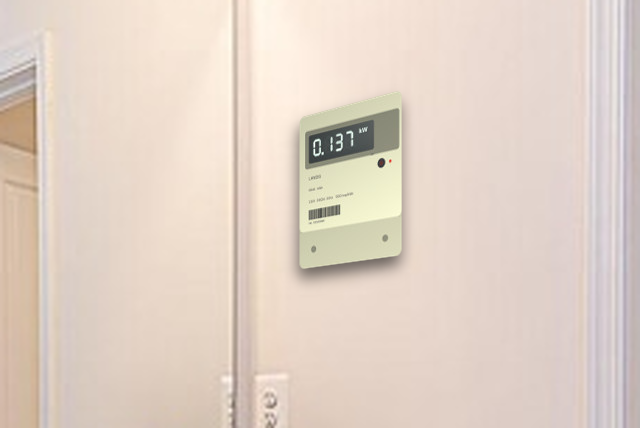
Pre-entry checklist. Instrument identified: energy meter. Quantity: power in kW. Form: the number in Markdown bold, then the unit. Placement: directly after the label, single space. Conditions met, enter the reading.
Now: **0.137** kW
